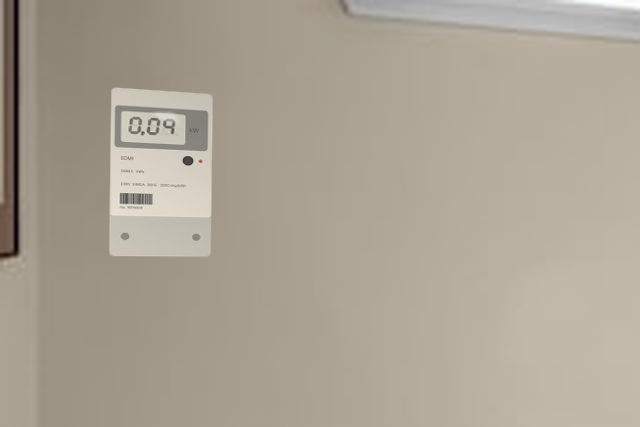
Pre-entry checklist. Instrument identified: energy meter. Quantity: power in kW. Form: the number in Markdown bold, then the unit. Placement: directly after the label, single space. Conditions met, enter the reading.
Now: **0.09** kW
